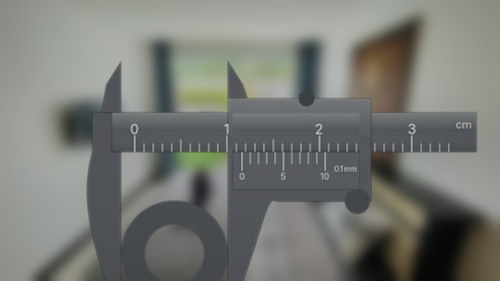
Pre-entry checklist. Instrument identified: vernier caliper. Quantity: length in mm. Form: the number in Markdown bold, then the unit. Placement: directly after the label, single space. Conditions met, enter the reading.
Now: **11.6** mm
